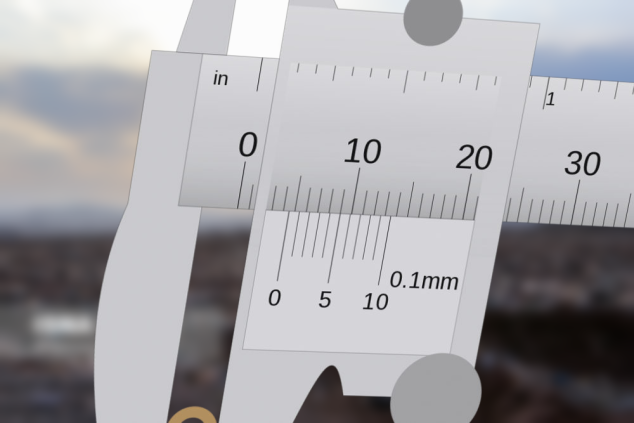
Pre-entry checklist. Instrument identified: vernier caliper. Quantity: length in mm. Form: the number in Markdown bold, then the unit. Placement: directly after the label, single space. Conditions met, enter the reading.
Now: **4.5** mm
